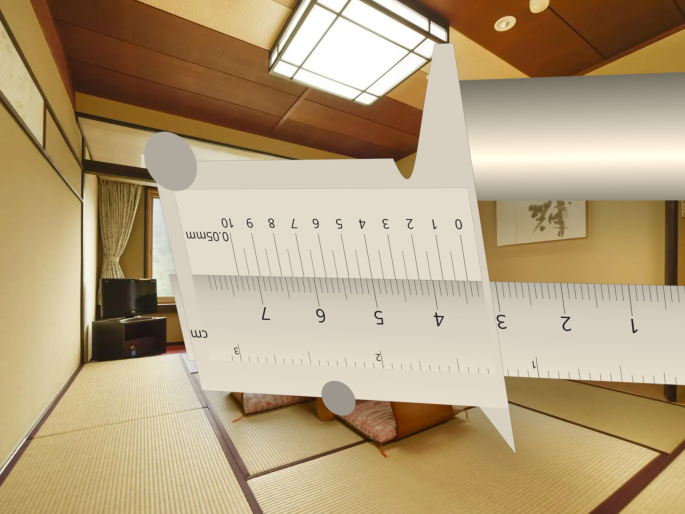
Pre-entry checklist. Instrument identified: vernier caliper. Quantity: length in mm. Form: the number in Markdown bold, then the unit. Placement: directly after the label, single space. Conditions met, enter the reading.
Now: **34.4** mm
